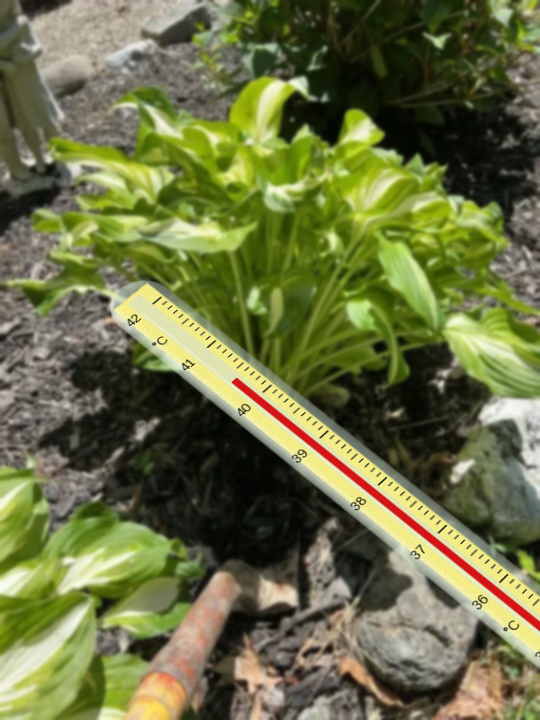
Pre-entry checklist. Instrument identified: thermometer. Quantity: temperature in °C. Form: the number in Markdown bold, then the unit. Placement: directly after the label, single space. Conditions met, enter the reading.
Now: **40.4** °C
